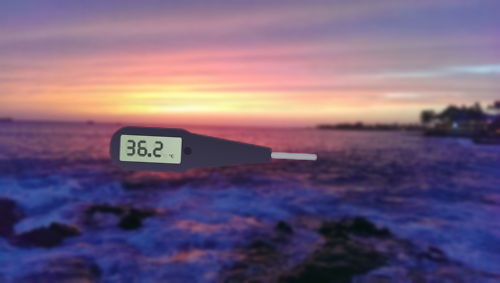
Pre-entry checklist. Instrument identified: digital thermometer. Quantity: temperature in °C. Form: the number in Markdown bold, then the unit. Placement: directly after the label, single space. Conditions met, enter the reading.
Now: **36.2** °C
